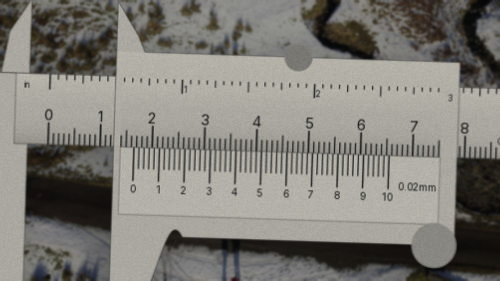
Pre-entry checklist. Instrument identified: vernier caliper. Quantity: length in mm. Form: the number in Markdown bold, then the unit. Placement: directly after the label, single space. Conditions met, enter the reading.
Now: **16.5** mm
